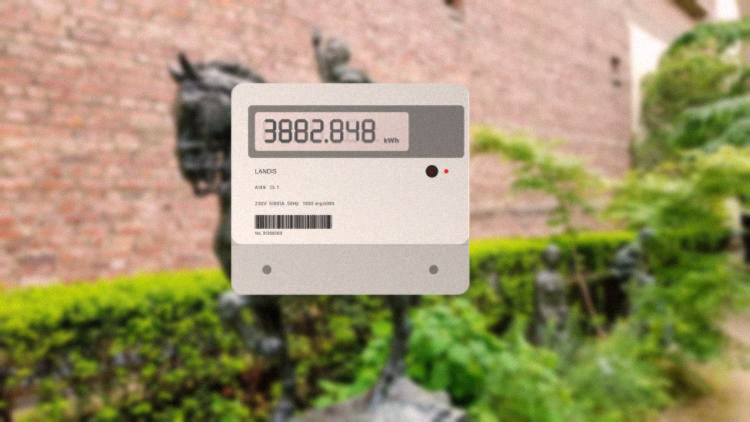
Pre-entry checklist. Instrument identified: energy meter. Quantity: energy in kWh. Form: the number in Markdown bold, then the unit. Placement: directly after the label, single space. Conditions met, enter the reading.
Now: **3882.848** kWh
